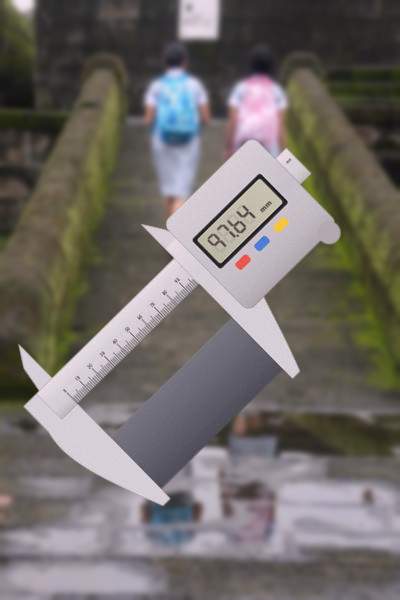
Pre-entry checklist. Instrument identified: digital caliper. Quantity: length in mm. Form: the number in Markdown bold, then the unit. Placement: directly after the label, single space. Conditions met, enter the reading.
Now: **97.64** mm
